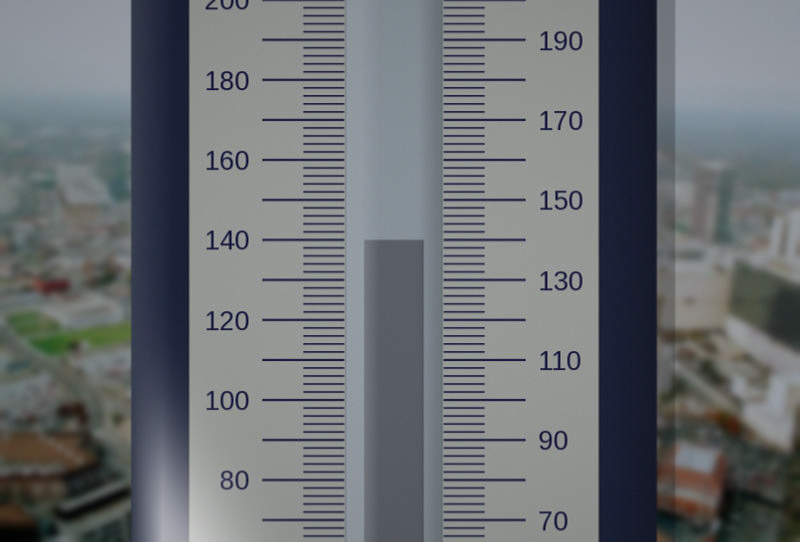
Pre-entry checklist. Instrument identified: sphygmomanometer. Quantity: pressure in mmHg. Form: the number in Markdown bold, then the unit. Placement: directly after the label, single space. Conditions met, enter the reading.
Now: **140** mmHg
